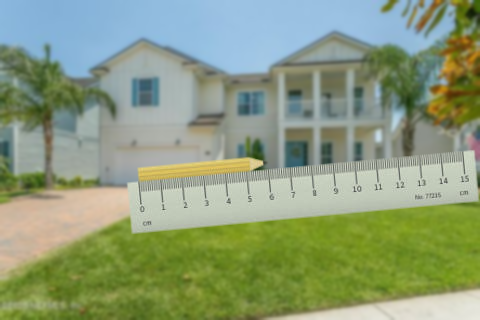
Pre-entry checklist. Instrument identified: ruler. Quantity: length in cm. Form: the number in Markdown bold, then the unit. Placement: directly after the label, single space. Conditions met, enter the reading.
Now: **6** cm
